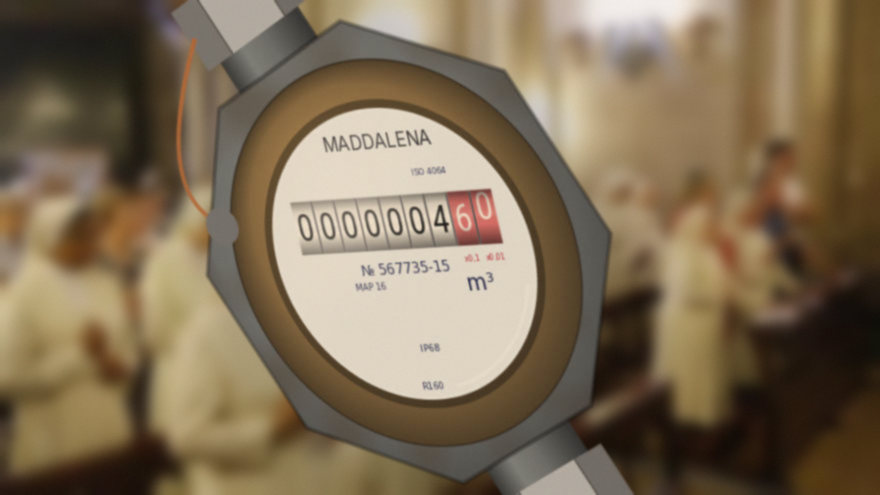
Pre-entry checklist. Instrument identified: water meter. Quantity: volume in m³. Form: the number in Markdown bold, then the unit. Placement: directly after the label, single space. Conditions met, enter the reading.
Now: **4.60** m³
